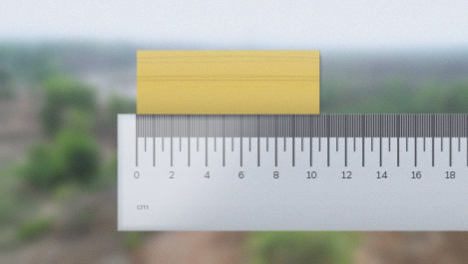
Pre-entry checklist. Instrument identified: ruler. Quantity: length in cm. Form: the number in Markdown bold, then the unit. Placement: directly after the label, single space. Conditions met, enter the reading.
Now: **10.5** cm
